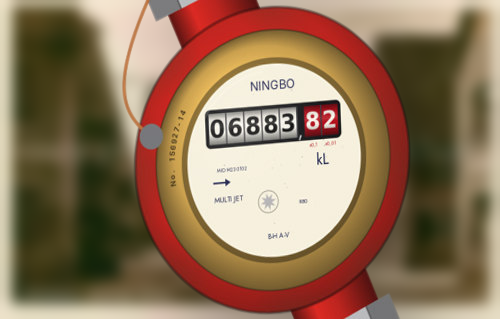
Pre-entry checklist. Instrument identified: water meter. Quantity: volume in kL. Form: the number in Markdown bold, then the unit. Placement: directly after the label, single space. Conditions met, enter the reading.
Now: **6883.82** kL
